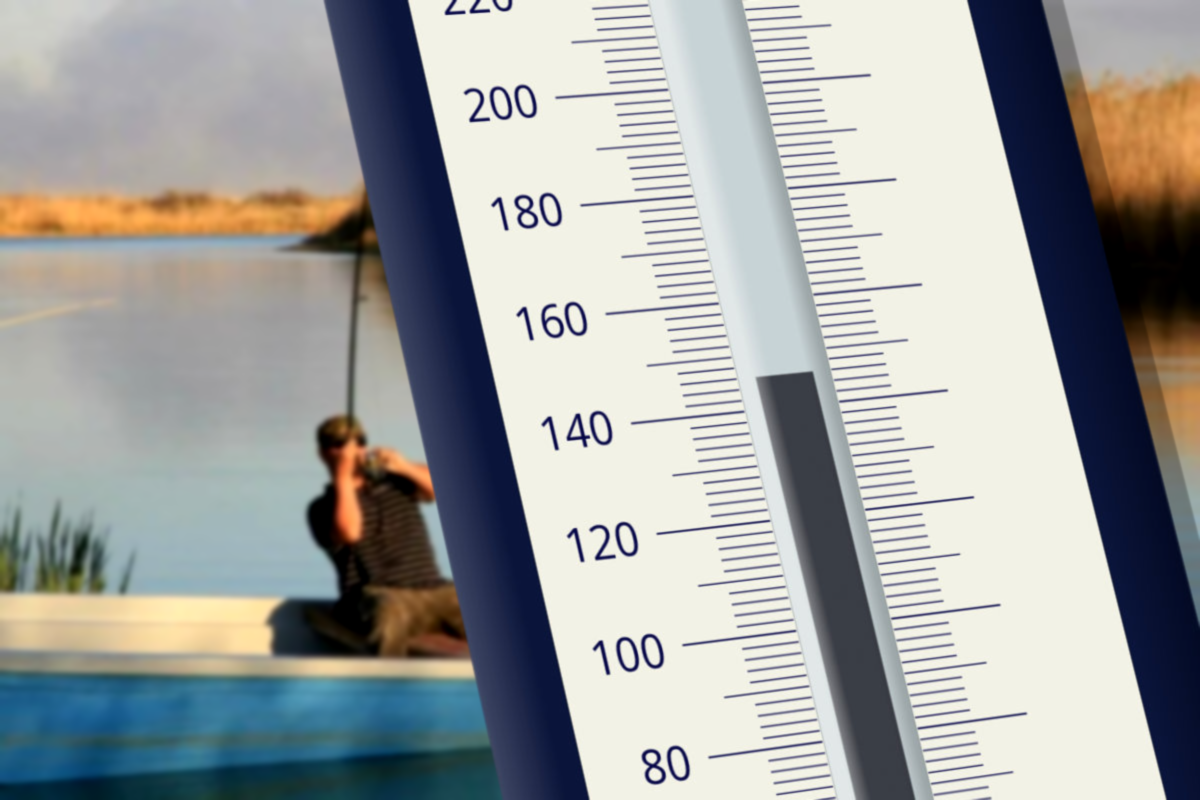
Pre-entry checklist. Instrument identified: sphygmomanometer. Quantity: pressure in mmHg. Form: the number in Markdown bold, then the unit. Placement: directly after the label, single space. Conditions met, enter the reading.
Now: **146** mmHg
